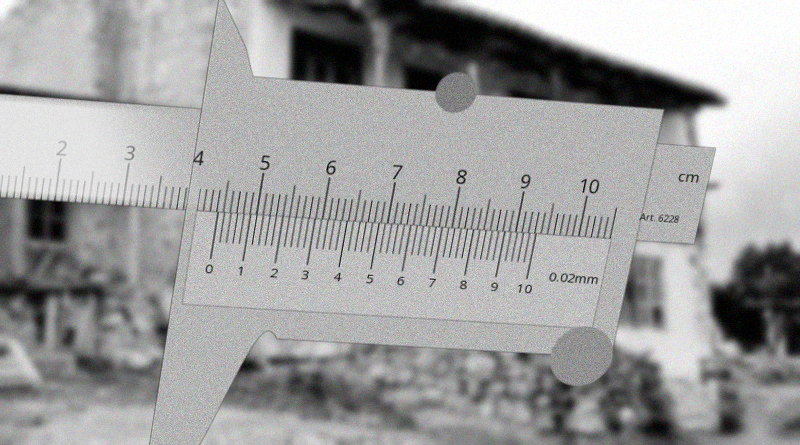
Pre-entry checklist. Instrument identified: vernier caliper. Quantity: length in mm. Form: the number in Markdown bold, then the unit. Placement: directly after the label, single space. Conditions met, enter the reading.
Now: **44.2** mm
